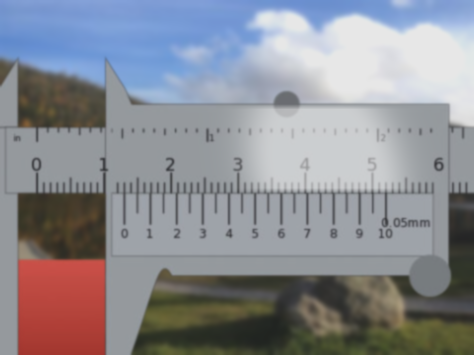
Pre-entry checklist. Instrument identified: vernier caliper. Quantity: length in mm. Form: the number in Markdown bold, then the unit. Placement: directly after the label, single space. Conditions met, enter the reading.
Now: **13.0** mm
